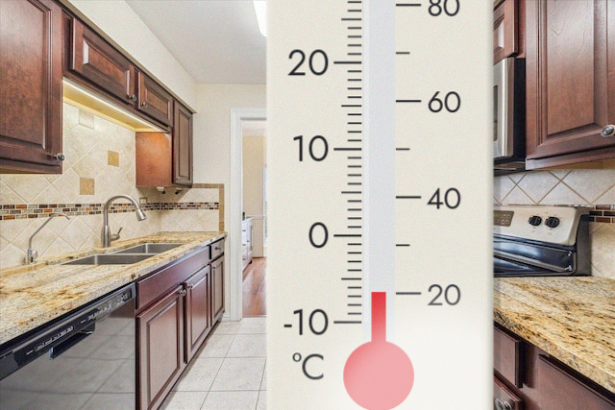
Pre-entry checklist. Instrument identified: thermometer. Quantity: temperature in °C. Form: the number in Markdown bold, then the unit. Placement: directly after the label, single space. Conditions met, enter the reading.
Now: **-6.5** °C
